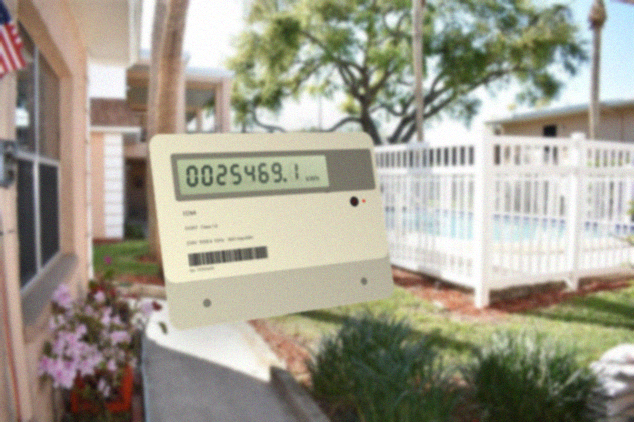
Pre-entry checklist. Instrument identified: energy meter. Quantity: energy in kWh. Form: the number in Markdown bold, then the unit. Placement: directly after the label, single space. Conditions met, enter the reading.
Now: **25469.1** kWh
